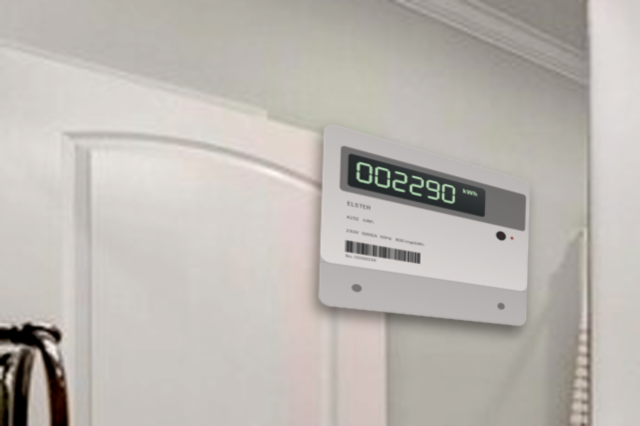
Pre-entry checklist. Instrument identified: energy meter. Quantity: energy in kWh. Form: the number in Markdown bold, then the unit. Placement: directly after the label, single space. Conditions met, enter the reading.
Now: **2290** kWh
